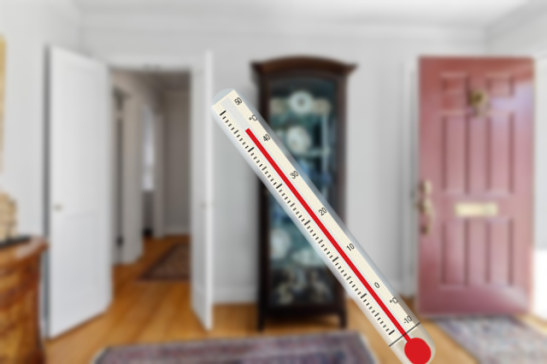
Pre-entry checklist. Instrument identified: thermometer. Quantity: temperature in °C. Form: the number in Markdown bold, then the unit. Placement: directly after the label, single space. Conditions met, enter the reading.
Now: **44** °C
